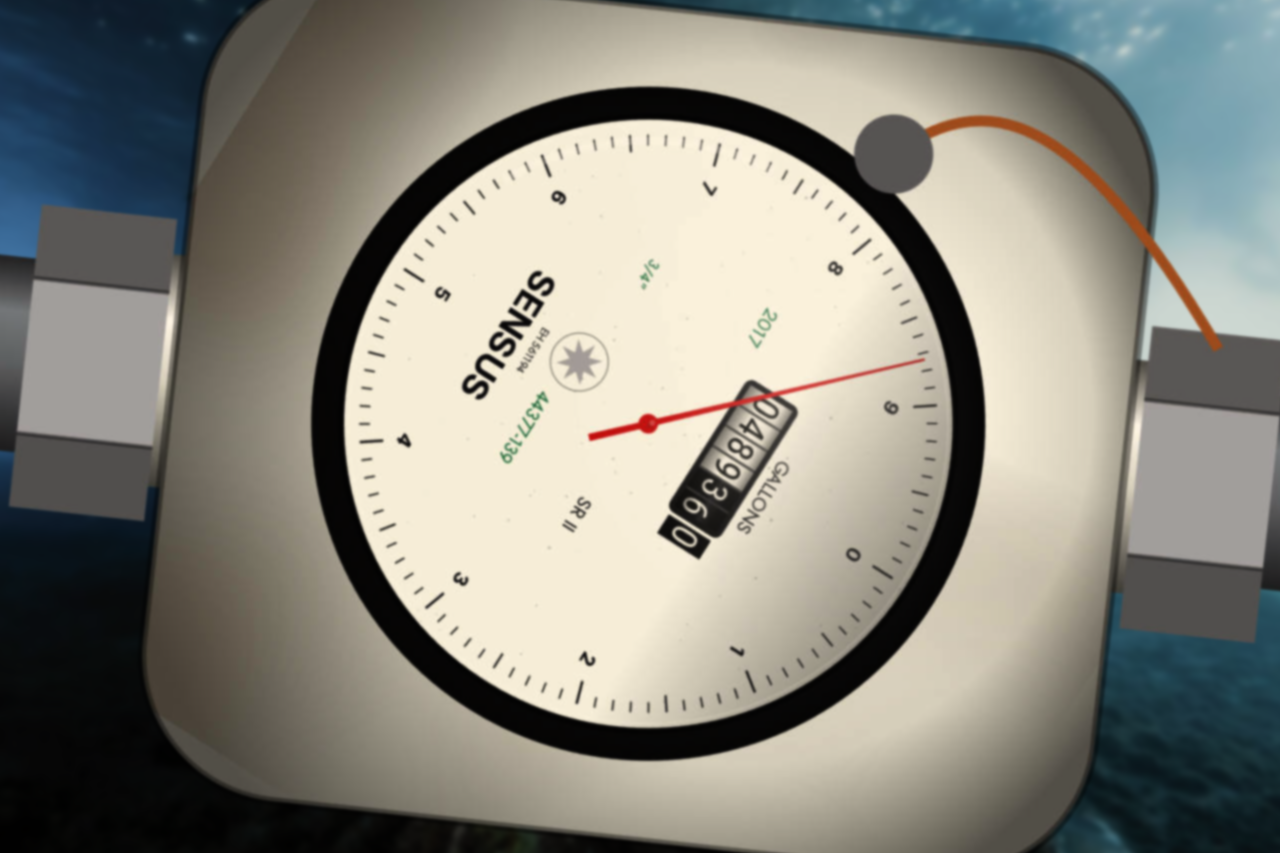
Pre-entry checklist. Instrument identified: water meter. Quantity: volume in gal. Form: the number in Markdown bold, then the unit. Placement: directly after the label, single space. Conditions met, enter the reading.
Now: **489358.7** gal
